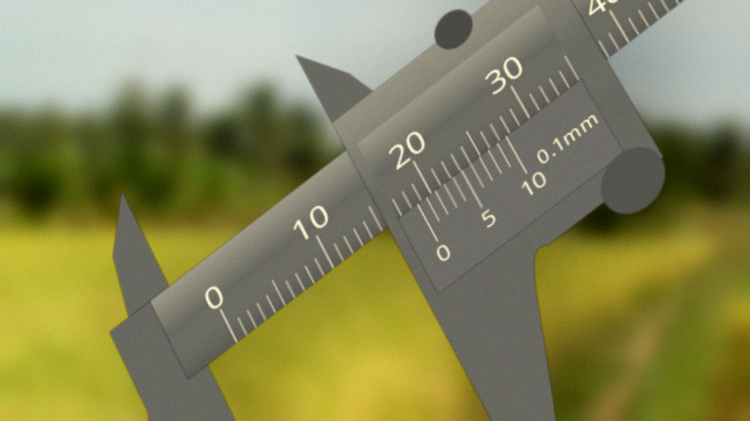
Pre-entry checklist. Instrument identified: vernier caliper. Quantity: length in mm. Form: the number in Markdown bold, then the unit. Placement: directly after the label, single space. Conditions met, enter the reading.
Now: **18.6** mm
